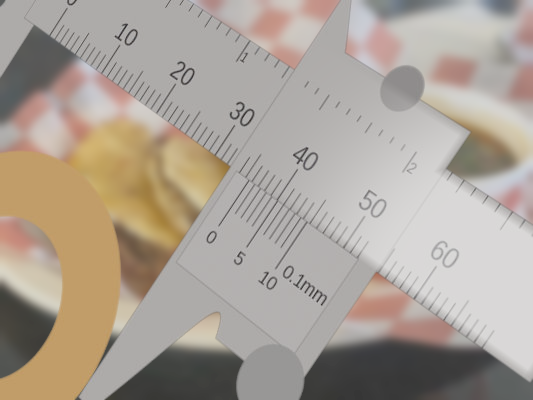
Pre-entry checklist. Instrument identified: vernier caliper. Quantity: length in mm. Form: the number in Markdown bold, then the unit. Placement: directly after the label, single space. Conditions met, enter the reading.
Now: **35.6** mm
